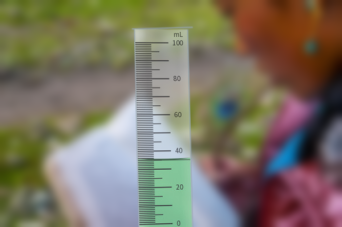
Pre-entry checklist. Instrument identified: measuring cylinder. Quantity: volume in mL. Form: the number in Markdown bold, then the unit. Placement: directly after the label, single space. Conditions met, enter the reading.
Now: **35** mL
